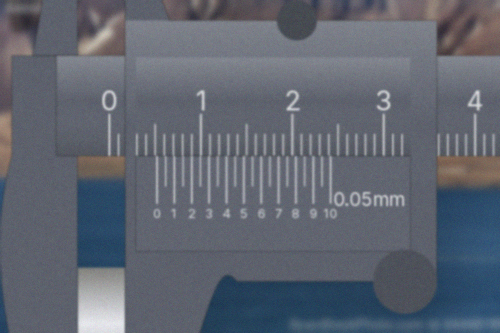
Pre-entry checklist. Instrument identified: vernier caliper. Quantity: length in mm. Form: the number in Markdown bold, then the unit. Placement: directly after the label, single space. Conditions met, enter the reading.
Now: **5.2** mm
